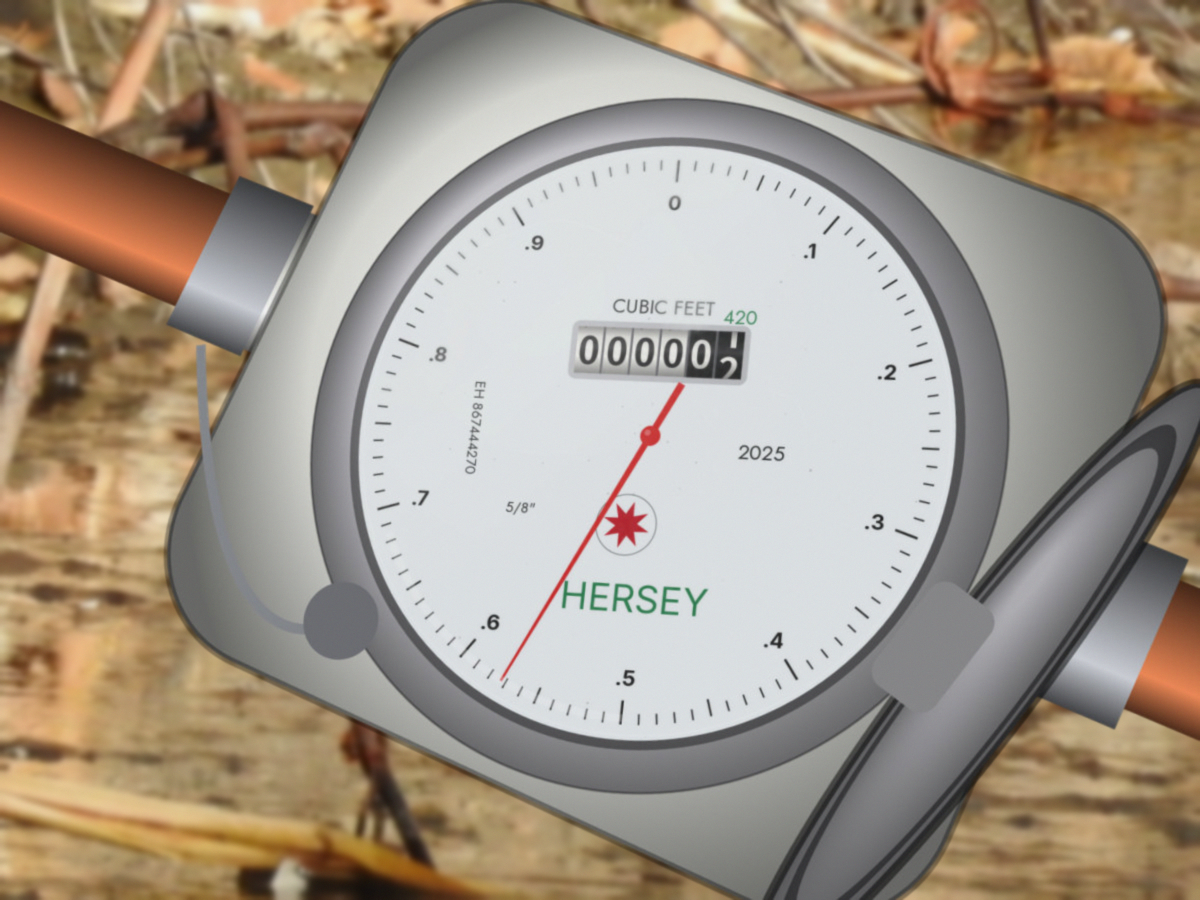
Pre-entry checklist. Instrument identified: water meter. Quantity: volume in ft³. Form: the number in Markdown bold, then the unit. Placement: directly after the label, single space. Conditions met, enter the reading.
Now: **1.57** ft³
